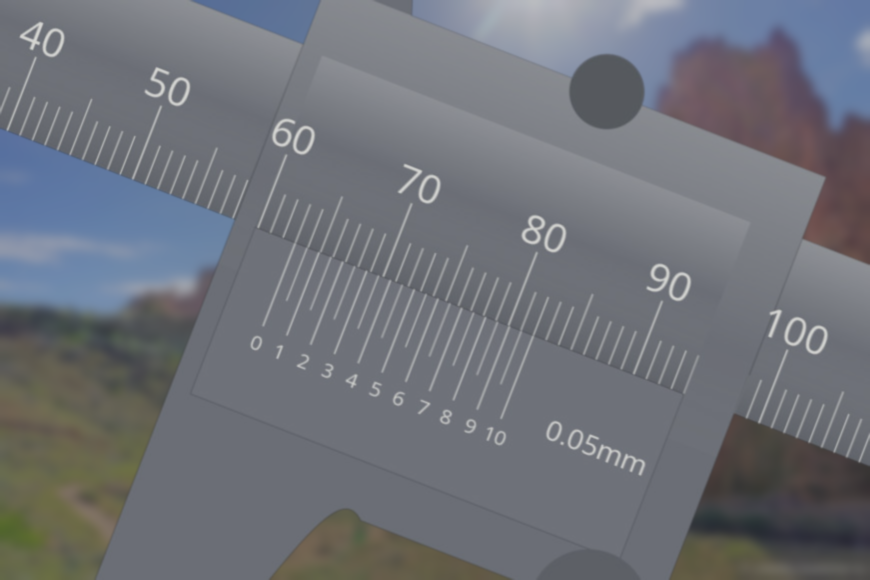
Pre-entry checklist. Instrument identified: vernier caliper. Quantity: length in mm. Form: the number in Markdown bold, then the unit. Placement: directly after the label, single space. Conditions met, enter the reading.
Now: **63.0** mm
